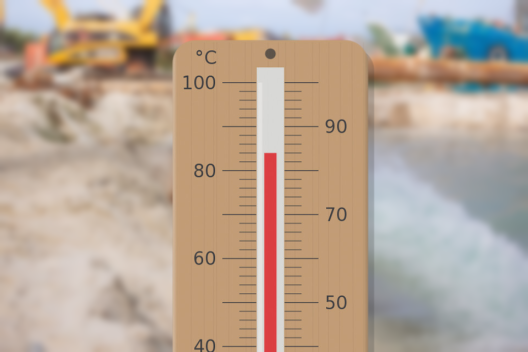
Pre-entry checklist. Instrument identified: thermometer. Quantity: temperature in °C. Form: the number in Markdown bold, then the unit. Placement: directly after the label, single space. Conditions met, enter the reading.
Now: **84** °C
